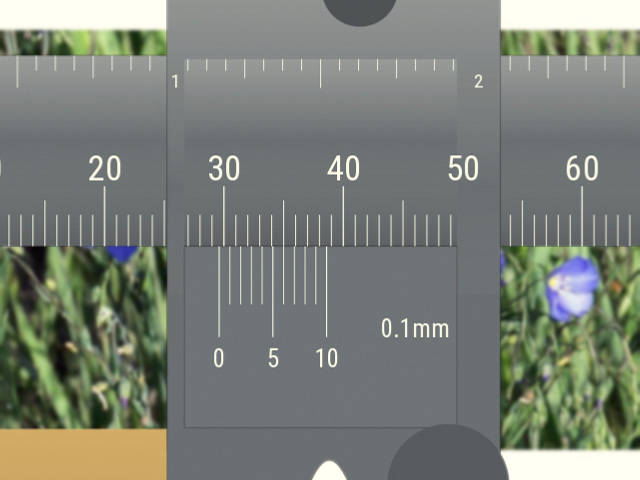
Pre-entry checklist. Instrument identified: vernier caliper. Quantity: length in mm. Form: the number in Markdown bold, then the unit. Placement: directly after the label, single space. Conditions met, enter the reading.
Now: **29.6** mm
